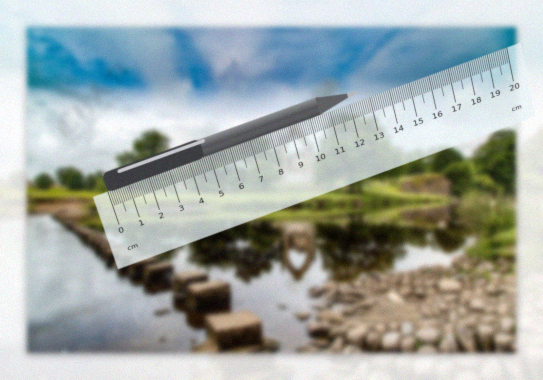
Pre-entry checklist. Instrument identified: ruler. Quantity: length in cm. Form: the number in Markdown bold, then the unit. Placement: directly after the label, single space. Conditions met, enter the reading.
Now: **12.5** cm
